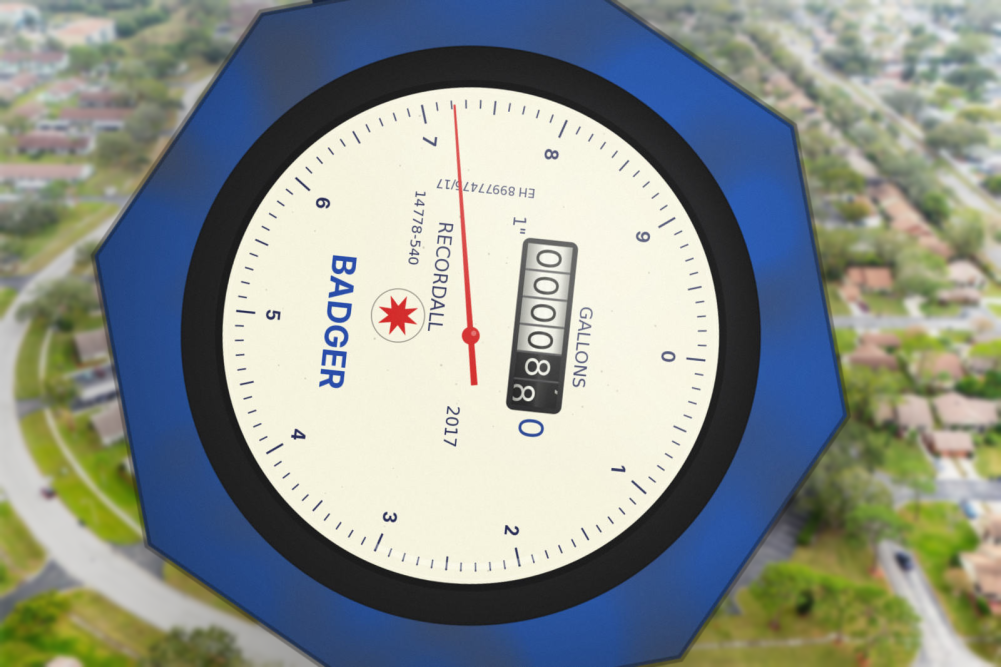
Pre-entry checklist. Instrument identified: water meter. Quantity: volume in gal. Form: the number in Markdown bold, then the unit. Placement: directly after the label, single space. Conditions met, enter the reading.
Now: **877.2** gal
